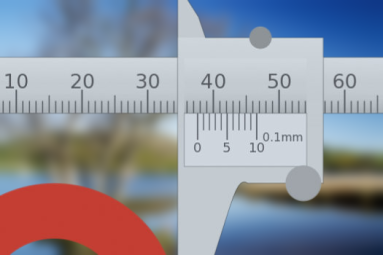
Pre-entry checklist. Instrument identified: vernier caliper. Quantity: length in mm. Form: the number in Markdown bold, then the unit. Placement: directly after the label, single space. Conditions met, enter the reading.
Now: **37.6** mm
